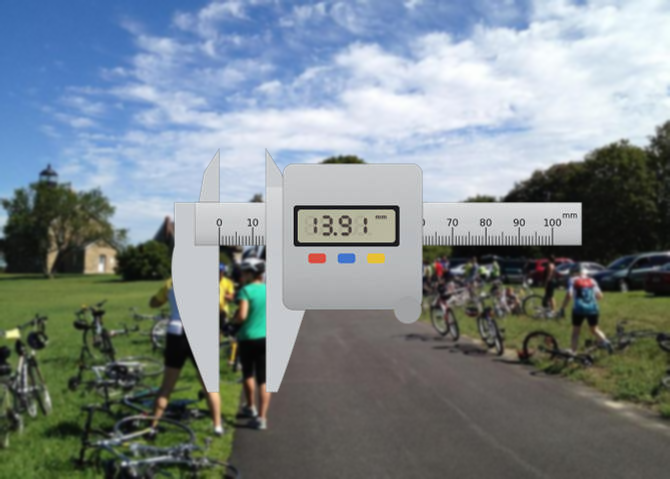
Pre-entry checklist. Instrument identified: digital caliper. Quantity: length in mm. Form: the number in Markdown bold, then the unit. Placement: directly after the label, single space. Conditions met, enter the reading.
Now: **13.91** mm
